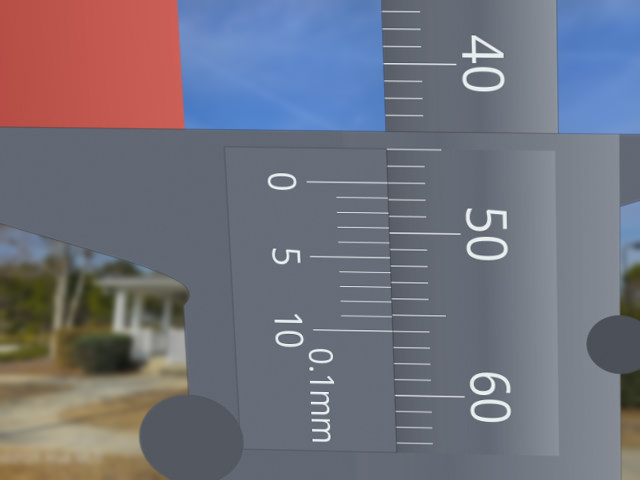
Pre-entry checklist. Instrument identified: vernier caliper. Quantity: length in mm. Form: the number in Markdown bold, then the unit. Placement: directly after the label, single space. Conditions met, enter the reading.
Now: **47.0** mm
